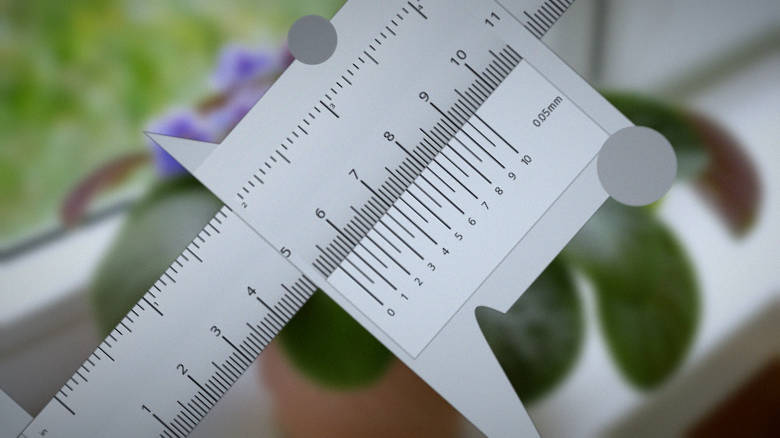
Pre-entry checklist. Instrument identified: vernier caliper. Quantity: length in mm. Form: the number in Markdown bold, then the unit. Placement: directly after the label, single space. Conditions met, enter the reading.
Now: **55.0** mm
